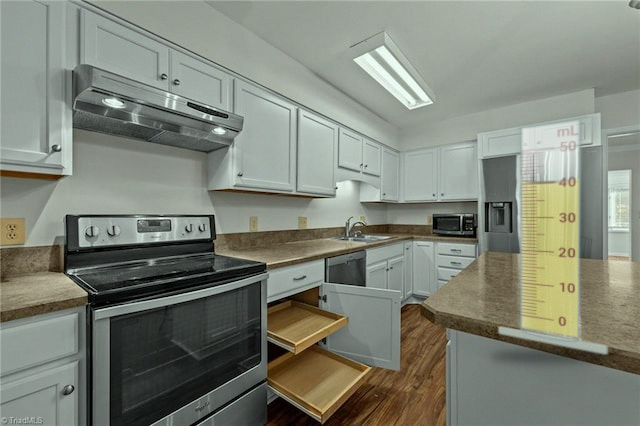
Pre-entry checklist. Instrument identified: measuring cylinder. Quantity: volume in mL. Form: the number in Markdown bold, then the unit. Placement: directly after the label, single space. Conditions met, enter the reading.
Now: **40** mL
